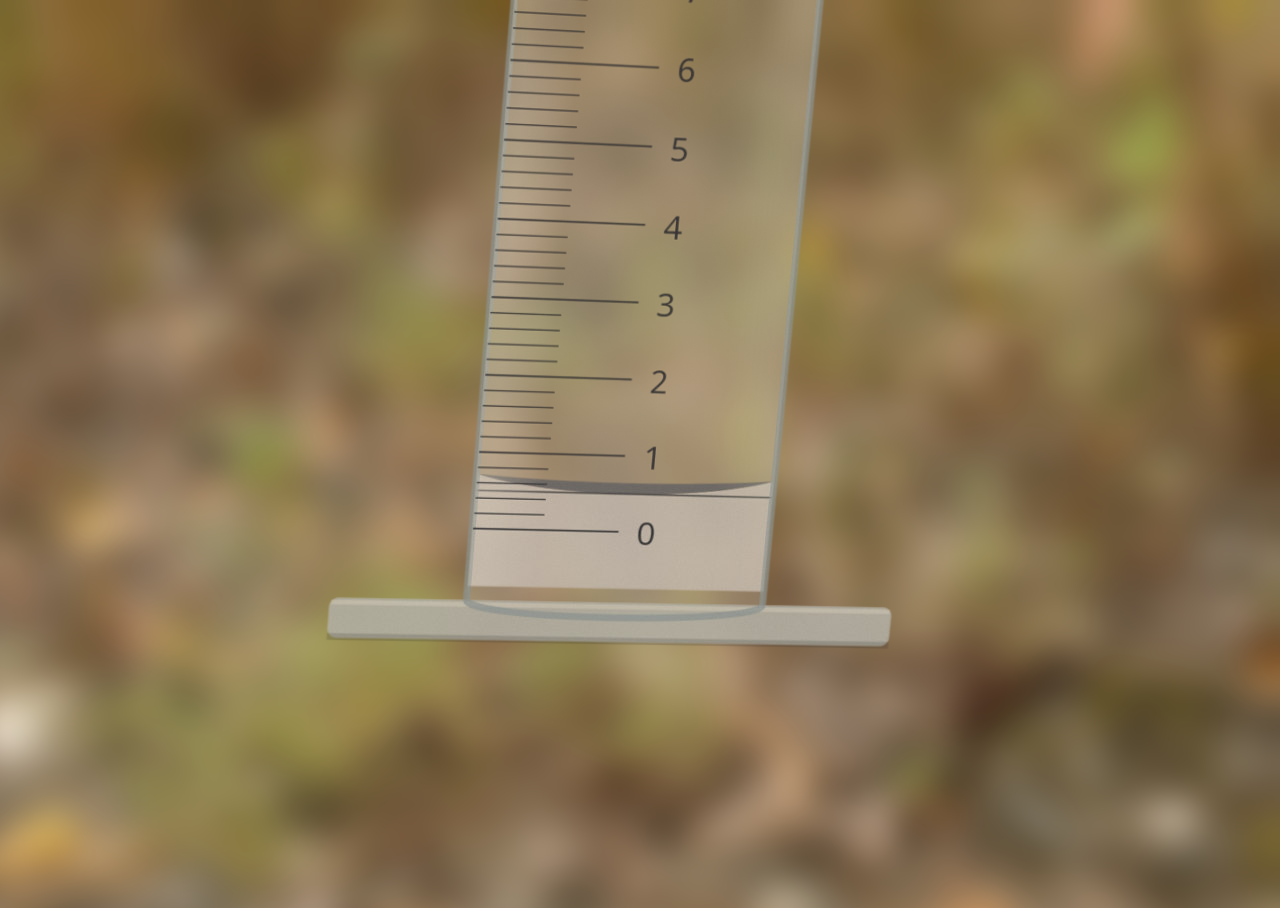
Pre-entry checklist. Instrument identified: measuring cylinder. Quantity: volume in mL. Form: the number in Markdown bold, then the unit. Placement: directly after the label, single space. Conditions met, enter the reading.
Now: **0.5** mL
